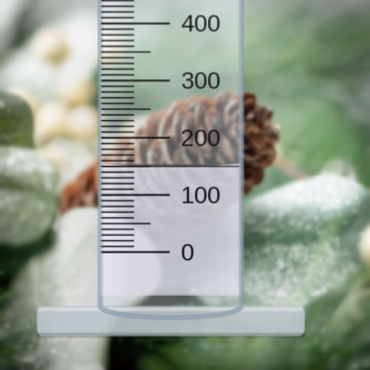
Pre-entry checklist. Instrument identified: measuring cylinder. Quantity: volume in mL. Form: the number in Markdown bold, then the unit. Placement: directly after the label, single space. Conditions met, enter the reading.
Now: **150** mL
